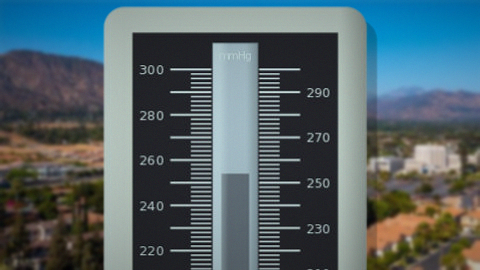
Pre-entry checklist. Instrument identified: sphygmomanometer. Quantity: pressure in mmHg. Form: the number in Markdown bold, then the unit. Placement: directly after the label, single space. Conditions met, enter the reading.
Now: **254** mmHg
